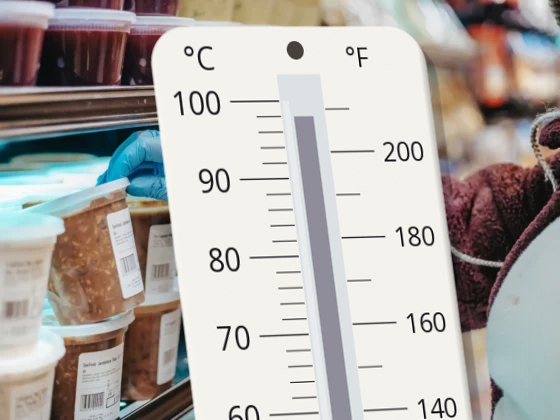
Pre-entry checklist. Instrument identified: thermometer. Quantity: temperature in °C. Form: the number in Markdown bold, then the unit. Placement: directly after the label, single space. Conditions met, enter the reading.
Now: **98** °C
